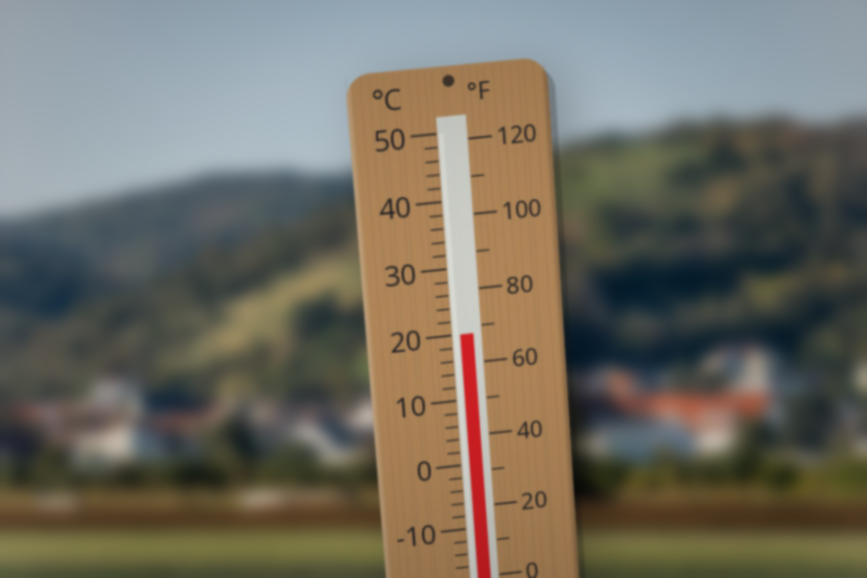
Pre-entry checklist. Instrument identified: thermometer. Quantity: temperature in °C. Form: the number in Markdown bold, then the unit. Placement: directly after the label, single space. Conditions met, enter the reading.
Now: **20** °C
